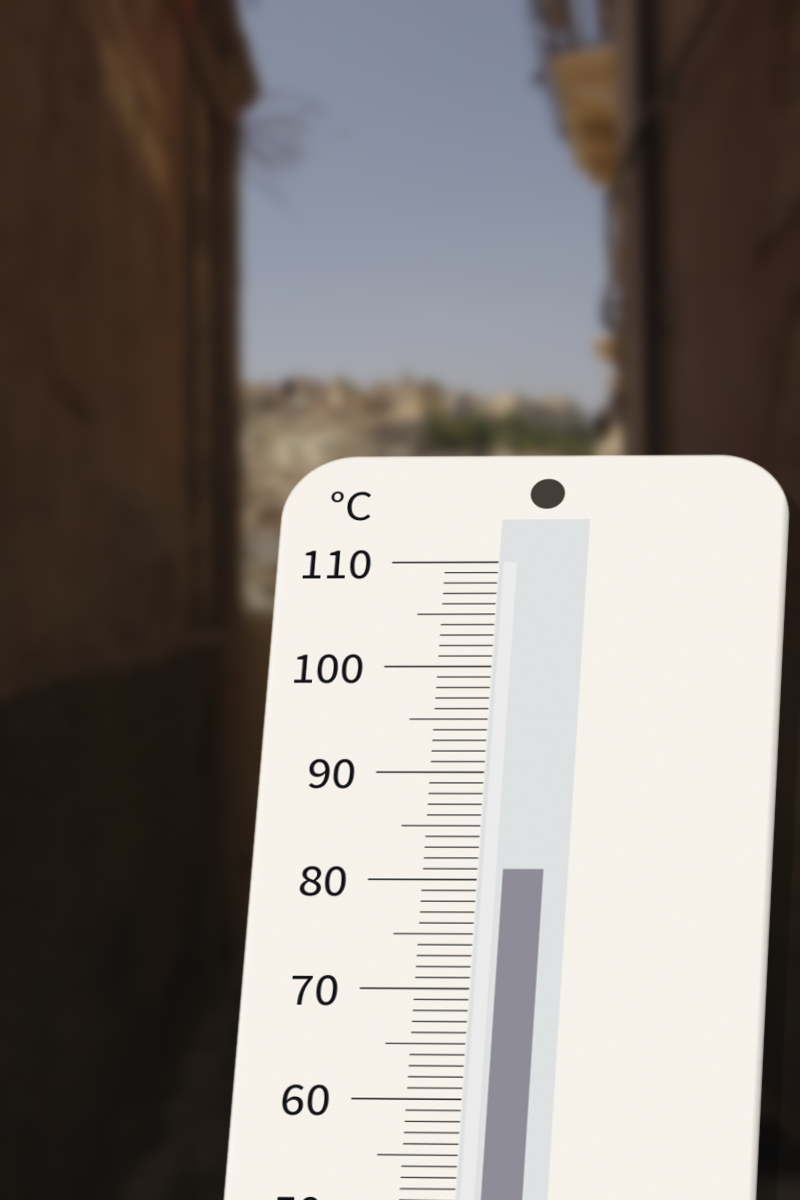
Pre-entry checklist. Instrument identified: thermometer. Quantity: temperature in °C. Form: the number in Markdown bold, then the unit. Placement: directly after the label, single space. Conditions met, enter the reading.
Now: **81** °C
